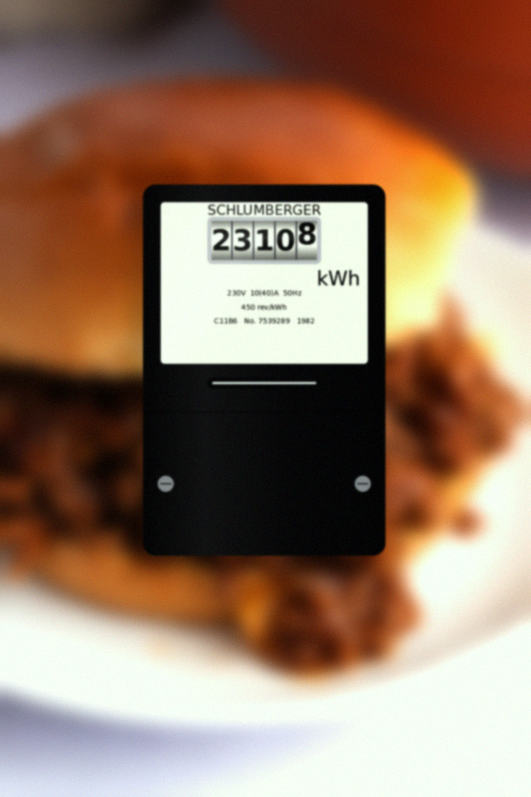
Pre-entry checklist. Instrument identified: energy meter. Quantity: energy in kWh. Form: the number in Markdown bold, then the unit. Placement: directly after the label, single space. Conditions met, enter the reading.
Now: **23108** kWh
